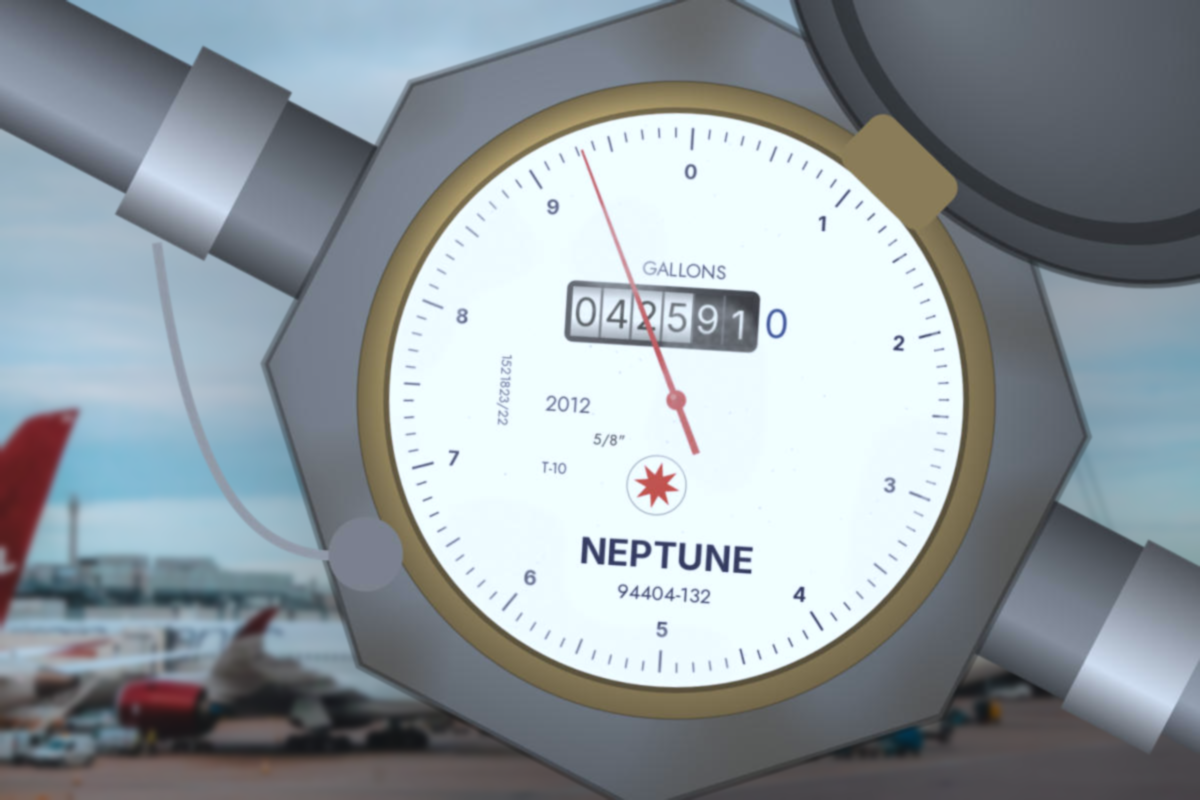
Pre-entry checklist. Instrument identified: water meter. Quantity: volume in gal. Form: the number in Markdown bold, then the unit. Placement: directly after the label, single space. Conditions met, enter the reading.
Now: **425909.3** gal
